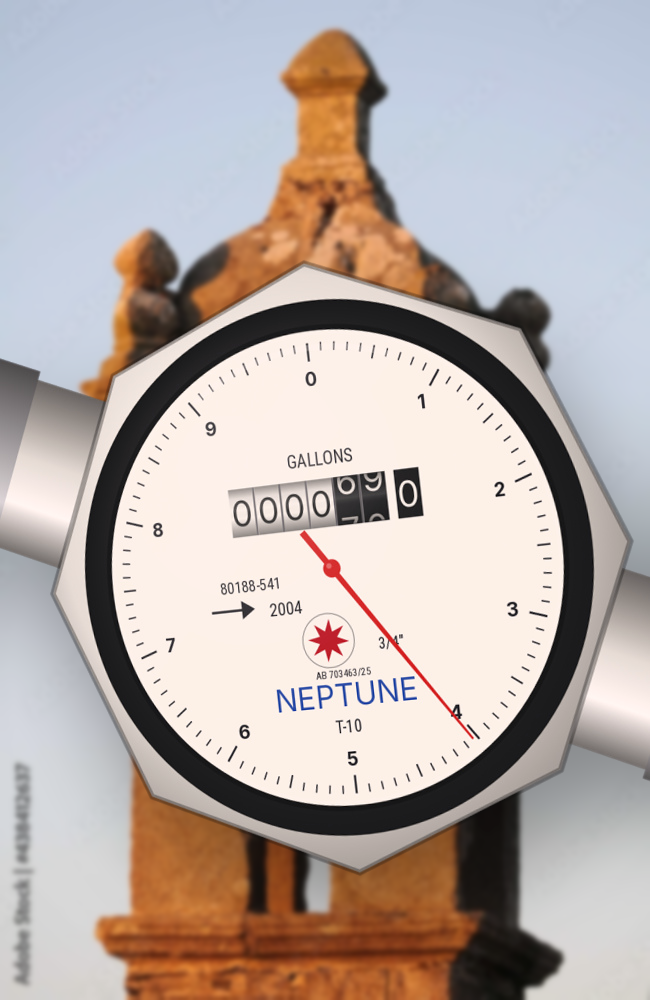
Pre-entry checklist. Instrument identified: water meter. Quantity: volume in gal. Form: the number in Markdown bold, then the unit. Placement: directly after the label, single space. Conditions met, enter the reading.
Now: **694.0** gal
